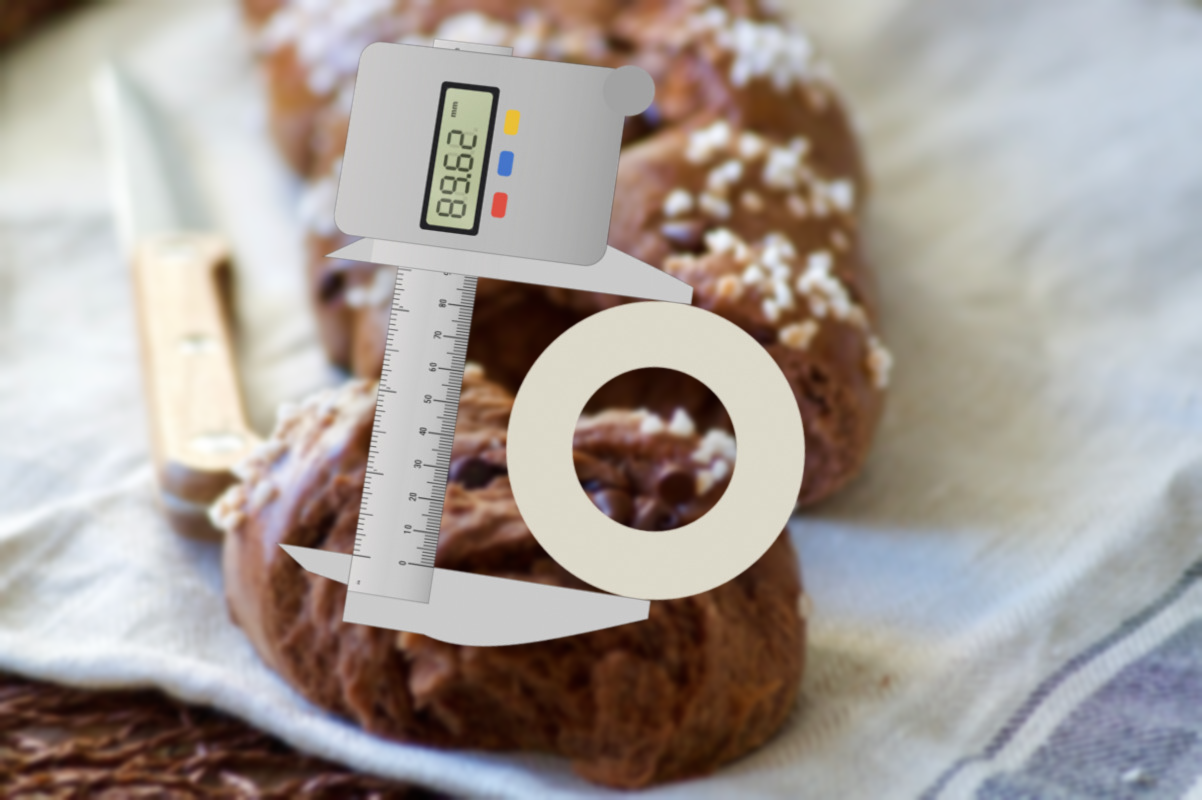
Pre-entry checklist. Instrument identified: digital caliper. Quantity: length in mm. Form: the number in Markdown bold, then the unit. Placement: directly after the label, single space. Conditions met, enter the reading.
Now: **89.62** mm
